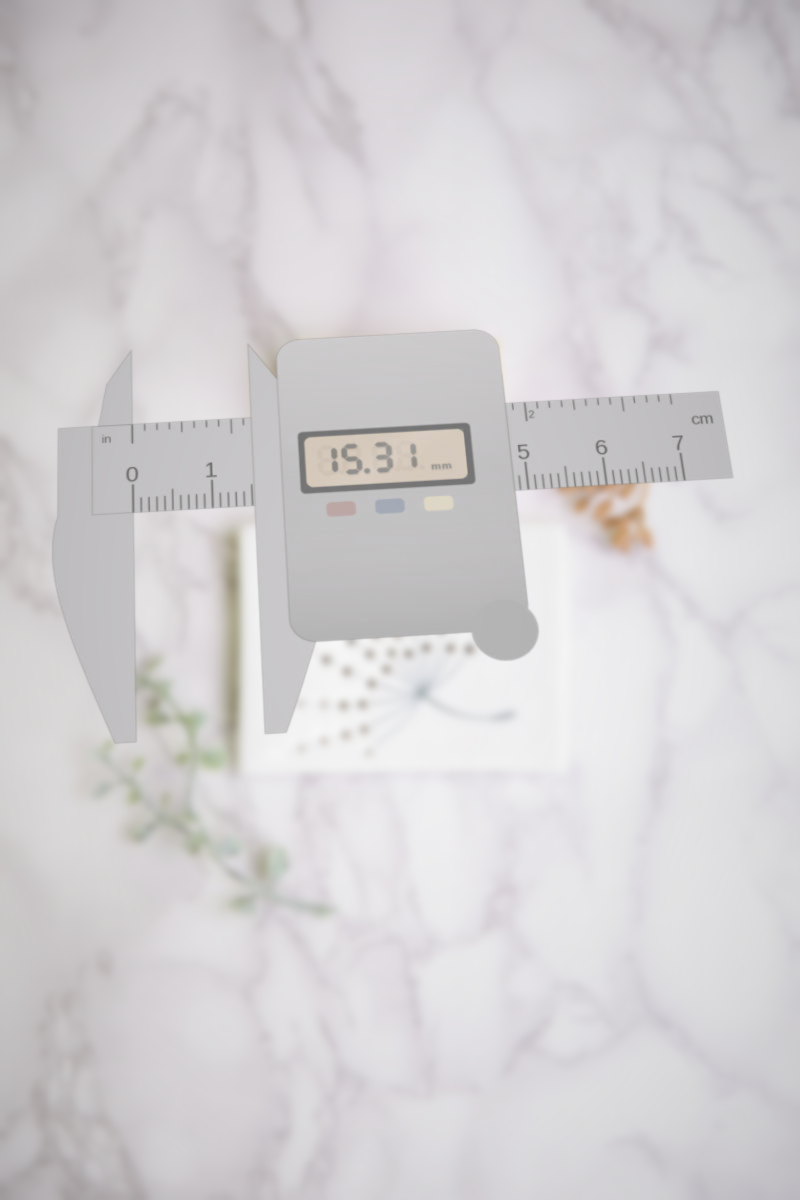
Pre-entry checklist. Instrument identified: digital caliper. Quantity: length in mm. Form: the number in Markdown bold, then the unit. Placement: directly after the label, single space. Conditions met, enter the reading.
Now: **15.31** mm
